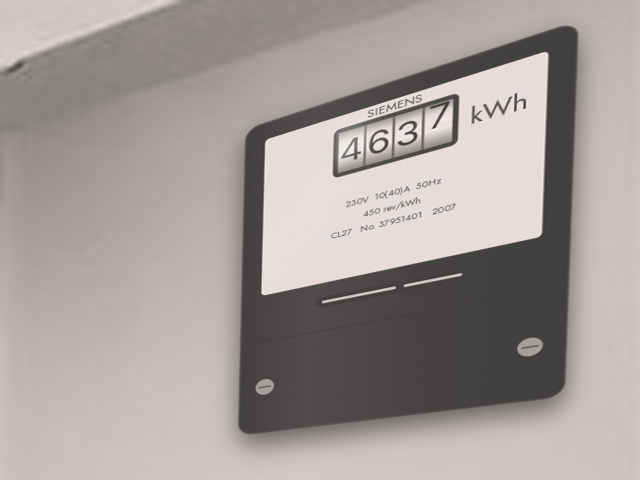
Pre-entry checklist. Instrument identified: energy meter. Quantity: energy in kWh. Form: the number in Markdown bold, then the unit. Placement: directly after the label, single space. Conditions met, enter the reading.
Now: **4637** kWh
